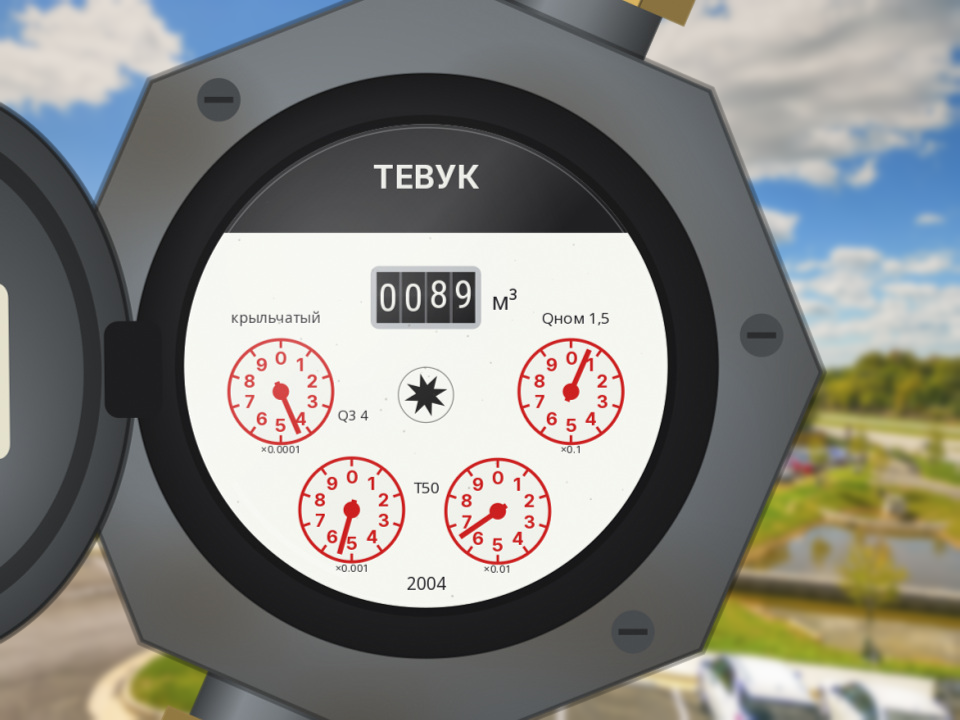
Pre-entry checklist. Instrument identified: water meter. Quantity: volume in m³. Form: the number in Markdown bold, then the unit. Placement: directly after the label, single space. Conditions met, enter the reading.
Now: **89.0654** m³
